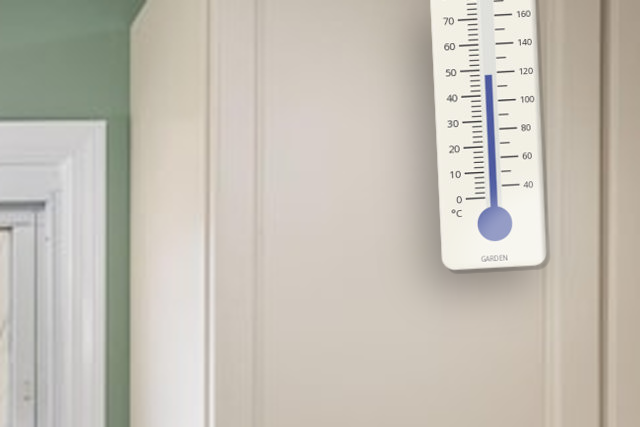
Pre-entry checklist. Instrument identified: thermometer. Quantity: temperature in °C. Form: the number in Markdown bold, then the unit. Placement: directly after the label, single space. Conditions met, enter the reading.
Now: **48** °C
